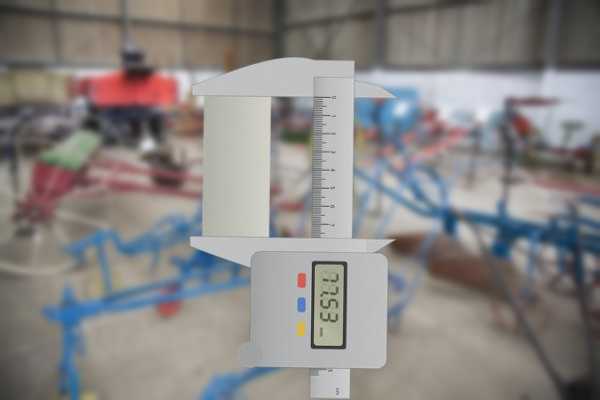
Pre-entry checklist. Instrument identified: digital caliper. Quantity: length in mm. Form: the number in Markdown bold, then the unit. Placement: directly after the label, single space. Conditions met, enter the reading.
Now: **77.53** mm
